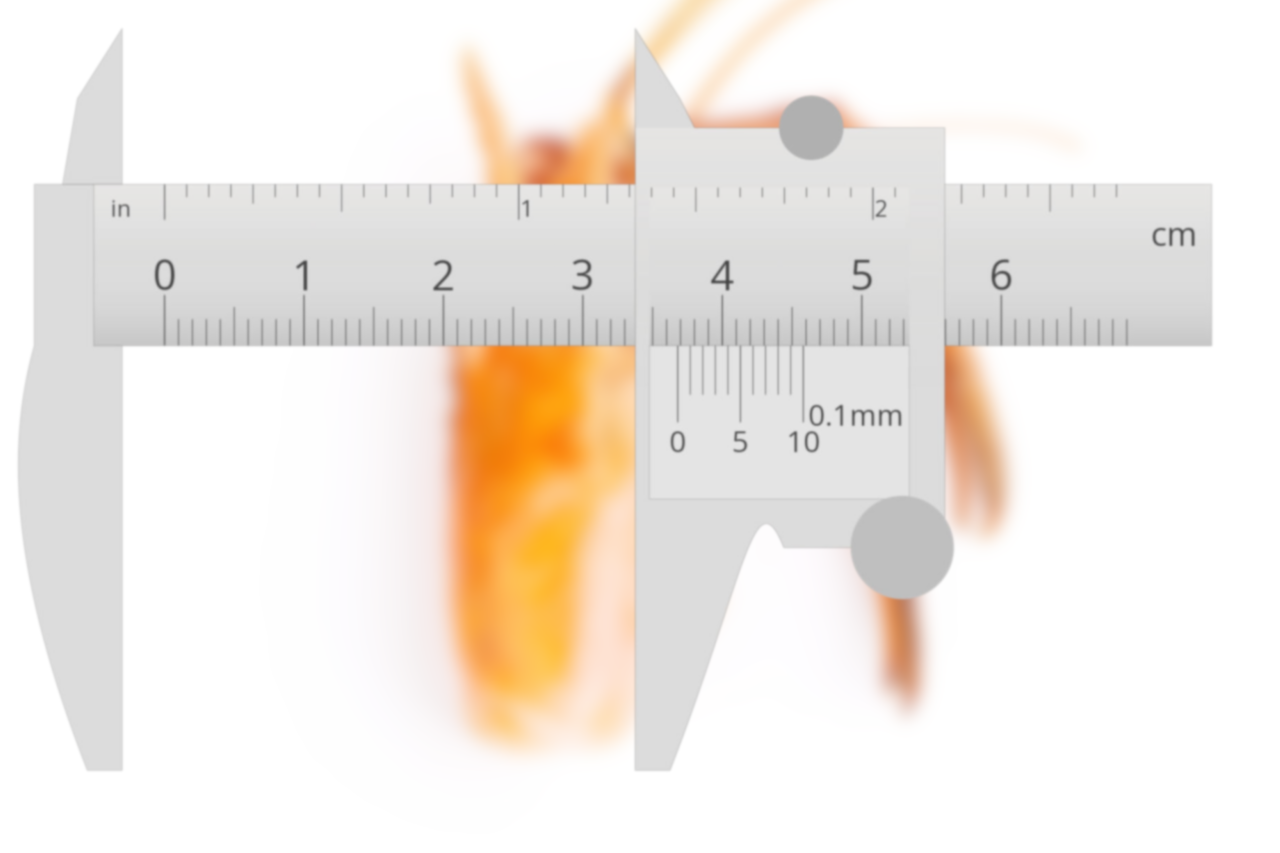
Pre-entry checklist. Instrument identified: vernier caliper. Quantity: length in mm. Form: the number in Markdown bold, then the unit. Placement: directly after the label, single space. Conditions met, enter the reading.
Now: **36.8** mm
